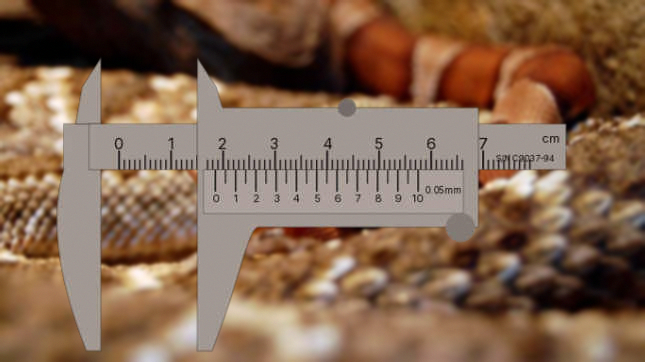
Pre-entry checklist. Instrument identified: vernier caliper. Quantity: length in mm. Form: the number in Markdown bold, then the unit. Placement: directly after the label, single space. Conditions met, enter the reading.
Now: **18.5** mm
